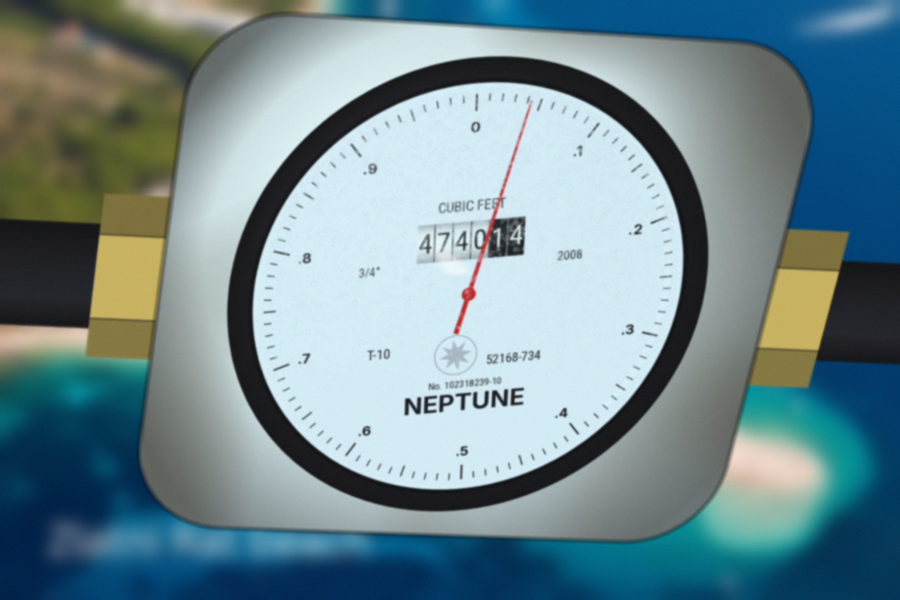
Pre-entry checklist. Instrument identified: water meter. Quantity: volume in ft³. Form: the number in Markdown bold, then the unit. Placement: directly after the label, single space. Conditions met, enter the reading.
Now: **474014.04** ft³
